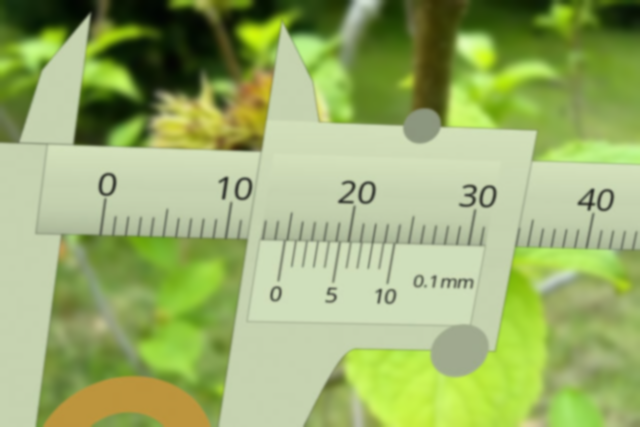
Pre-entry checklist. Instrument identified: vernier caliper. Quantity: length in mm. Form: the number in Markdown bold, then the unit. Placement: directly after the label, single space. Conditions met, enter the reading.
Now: **14.8** mm
